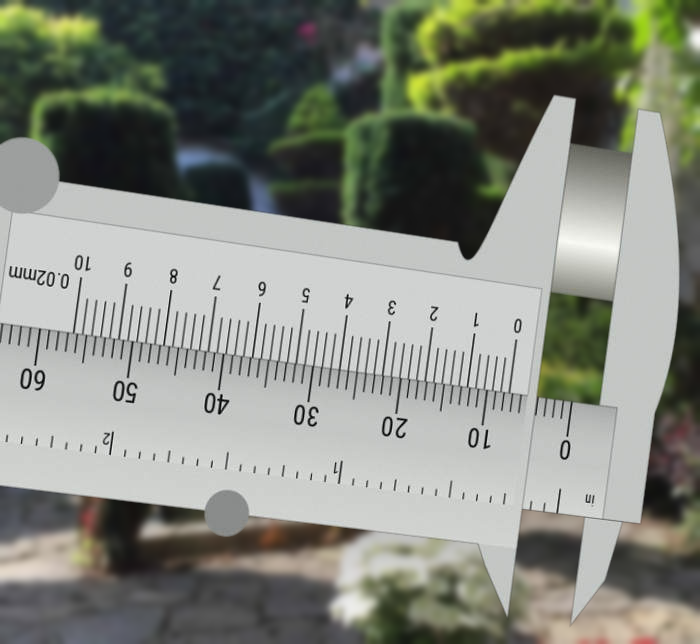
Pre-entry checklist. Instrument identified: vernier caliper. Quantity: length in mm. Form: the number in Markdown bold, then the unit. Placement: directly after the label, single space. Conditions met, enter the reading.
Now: **7.4** mm
